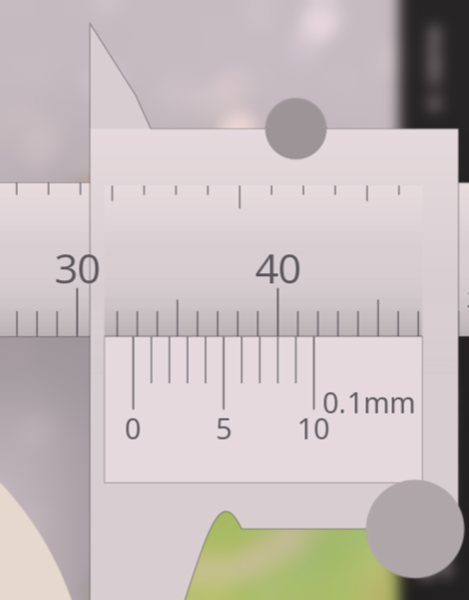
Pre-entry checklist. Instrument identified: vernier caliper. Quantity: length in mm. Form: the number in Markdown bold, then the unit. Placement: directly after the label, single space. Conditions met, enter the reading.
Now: **32.8** mm
